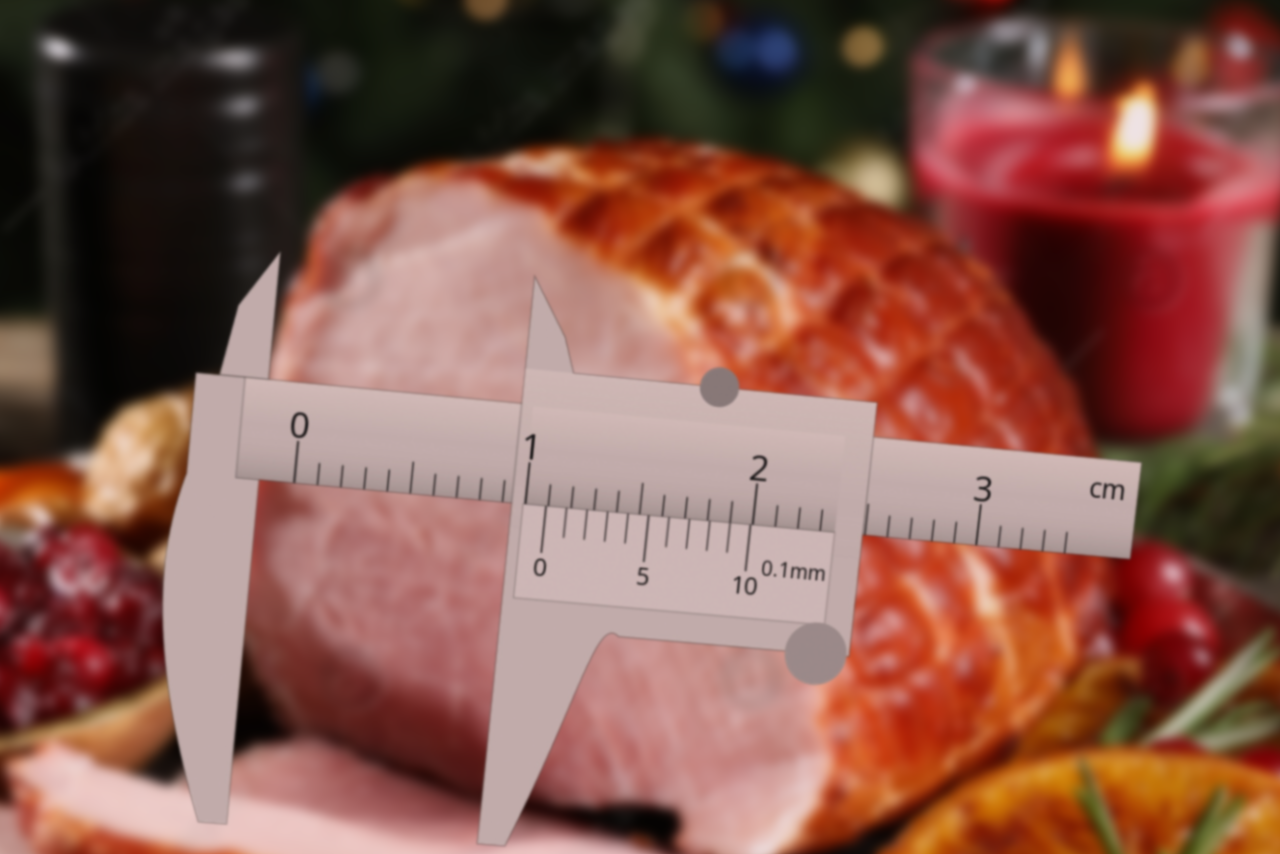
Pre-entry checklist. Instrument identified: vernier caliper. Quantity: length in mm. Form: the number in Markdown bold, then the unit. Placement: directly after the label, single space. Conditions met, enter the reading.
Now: **10.9** mm
